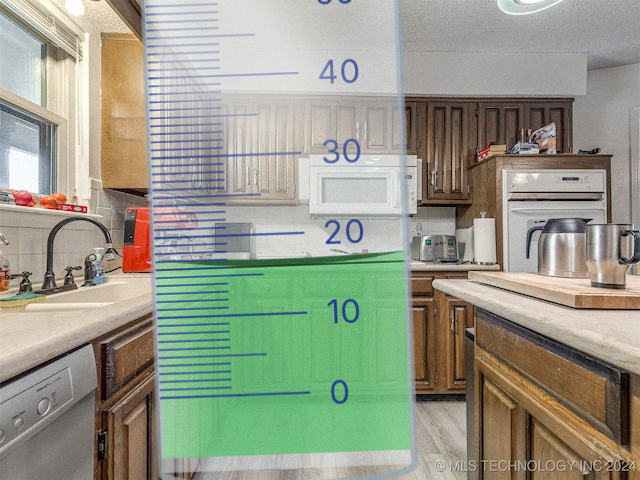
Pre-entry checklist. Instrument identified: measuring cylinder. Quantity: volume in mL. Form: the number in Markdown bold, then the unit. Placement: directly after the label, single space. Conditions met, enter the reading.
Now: **16** mL
